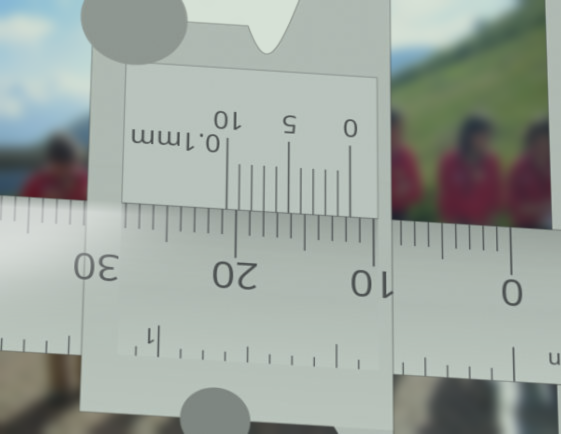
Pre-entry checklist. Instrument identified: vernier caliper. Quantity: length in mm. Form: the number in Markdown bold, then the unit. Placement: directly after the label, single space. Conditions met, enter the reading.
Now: **11.7** mm
